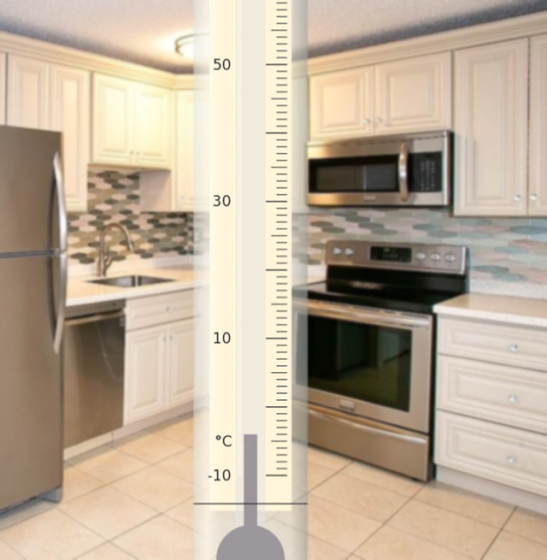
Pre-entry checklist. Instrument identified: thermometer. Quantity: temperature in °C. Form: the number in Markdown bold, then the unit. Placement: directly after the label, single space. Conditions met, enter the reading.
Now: **-4** °C
